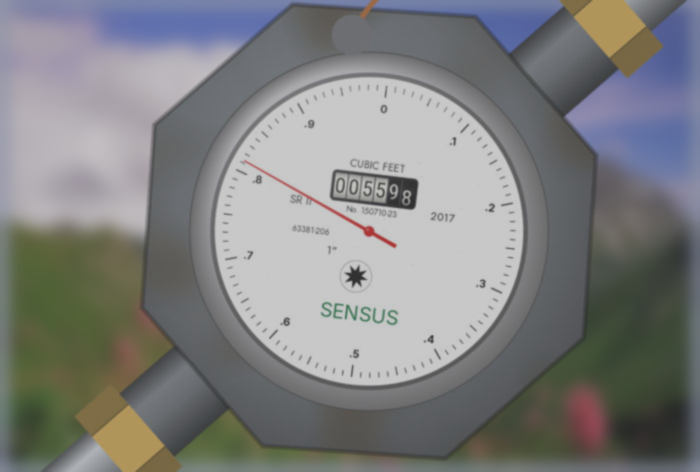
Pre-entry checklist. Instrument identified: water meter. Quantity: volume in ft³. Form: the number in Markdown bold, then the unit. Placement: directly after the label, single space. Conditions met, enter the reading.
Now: **5597.81** ft³
